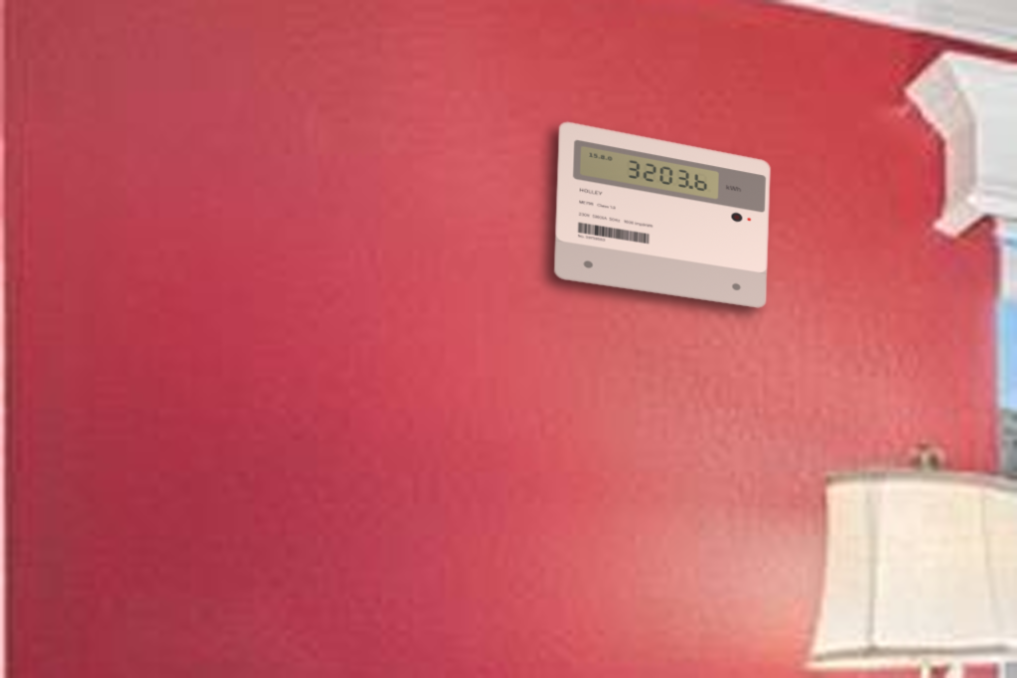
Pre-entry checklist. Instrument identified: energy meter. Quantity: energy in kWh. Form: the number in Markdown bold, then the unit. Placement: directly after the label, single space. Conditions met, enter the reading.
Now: **3203.6** kWh
